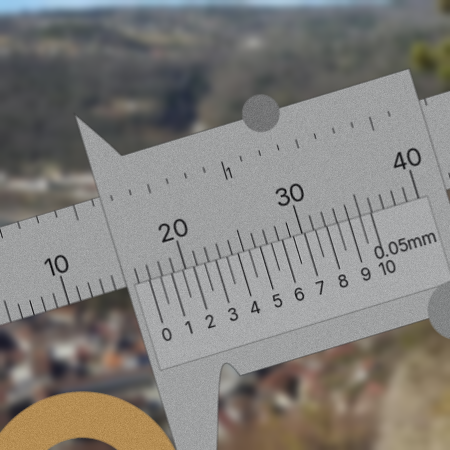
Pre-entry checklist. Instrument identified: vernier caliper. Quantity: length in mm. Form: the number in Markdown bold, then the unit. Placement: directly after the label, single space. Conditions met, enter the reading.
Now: **16.9** mm
